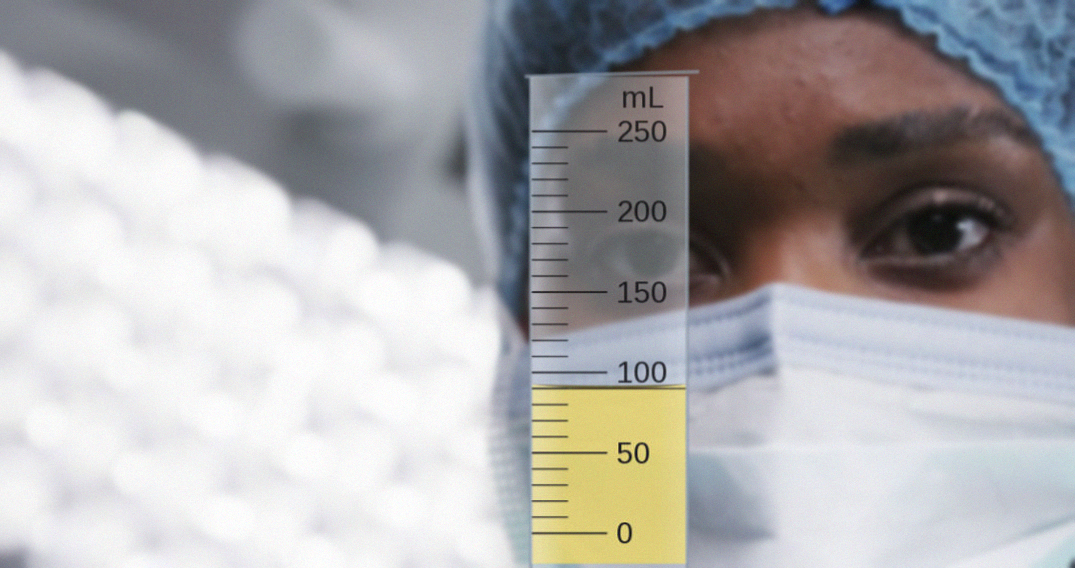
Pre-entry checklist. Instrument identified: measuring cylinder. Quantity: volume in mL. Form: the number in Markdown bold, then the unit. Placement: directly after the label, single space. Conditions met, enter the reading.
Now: **90** mL
